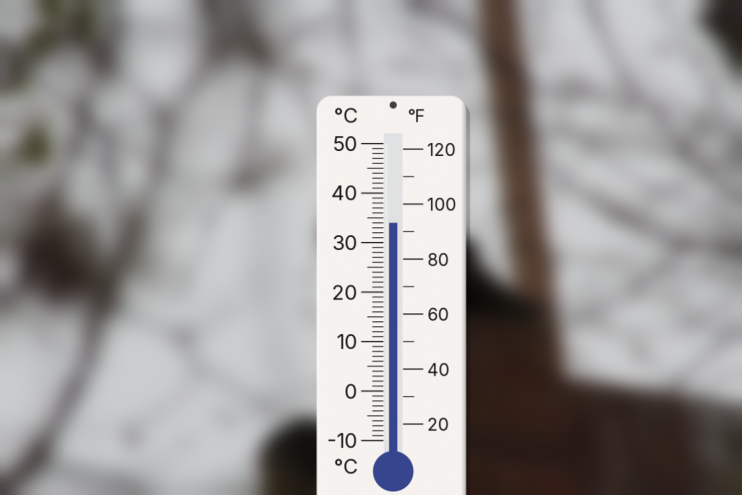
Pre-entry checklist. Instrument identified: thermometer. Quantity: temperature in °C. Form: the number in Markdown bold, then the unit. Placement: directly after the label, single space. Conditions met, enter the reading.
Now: **34** °C
